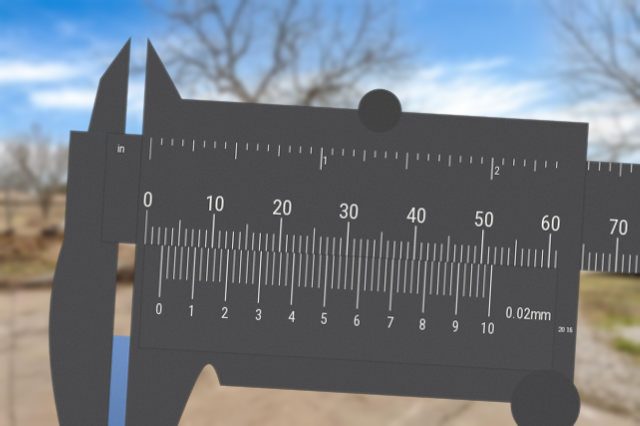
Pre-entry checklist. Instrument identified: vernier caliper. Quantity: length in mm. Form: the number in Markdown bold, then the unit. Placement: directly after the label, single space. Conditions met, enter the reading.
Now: **2.6** mm
